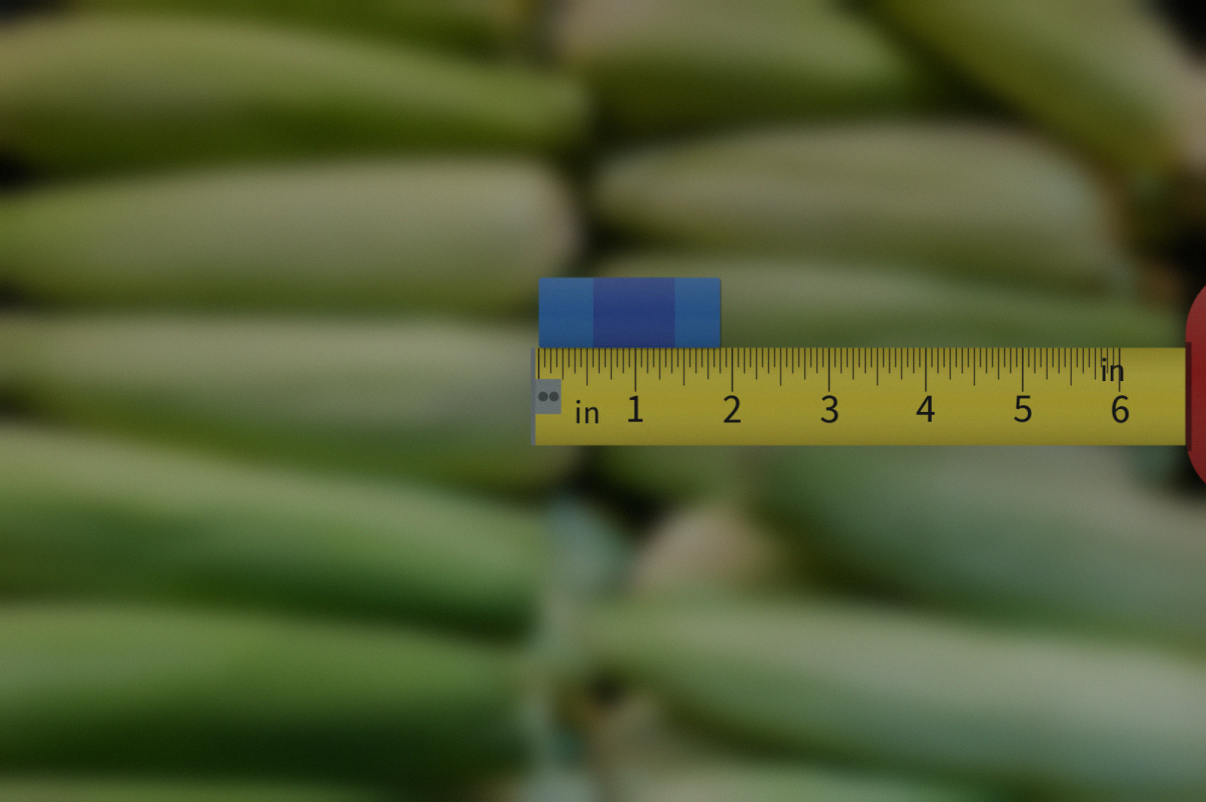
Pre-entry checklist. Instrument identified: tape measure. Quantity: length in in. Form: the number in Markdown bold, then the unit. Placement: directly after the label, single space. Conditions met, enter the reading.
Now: **1.875** in
